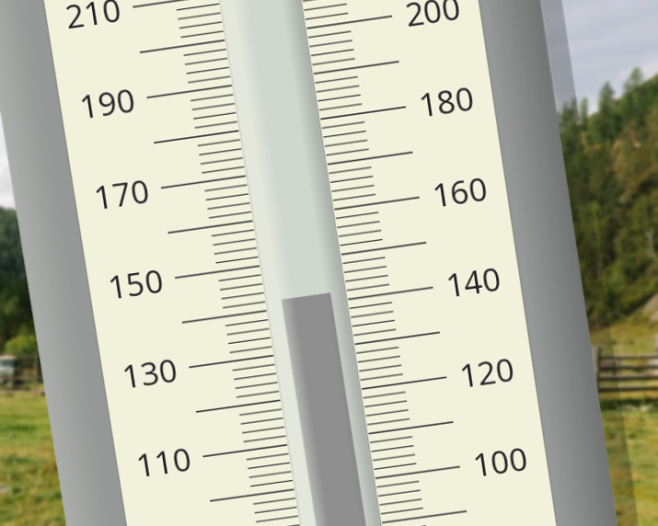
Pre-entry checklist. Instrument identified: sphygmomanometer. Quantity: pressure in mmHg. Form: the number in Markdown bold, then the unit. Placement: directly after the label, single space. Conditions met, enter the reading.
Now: **142** mmHg
